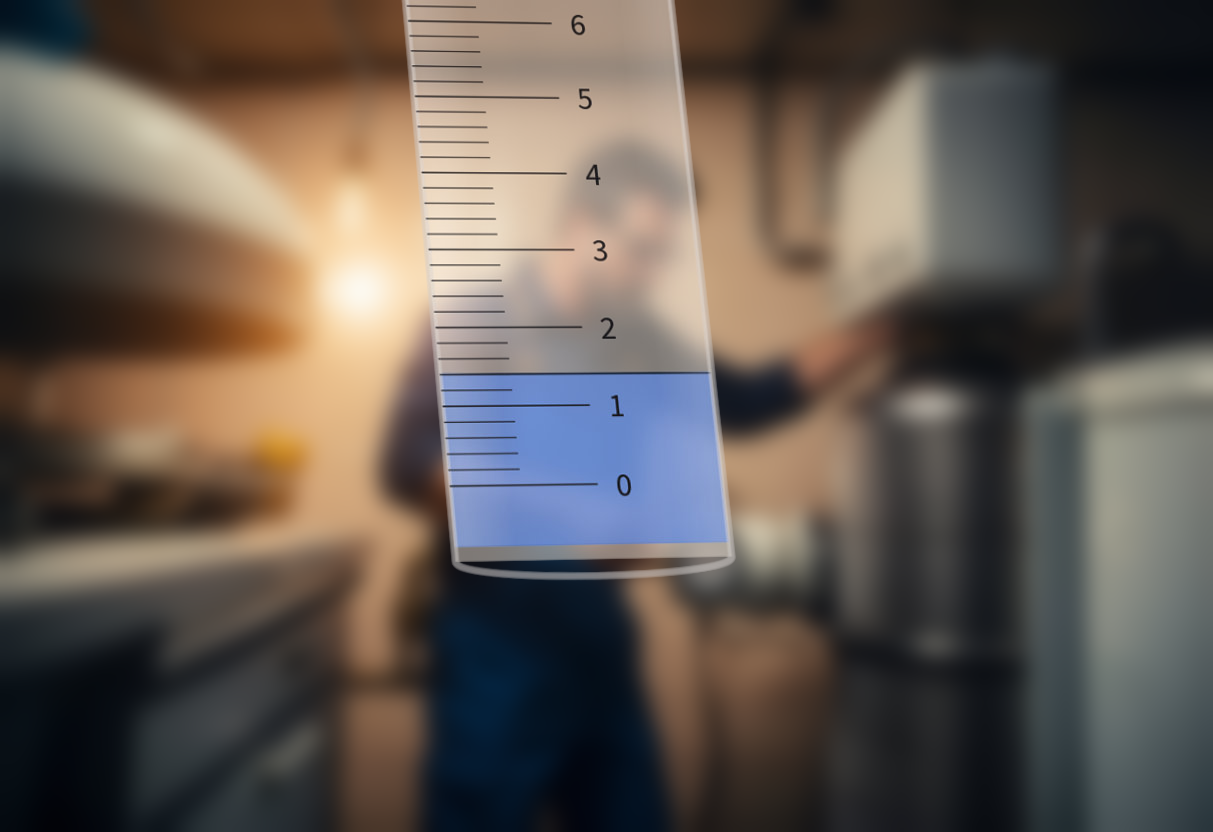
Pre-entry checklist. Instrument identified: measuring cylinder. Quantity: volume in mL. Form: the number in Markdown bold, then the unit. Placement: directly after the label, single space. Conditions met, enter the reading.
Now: **1.4** mL
